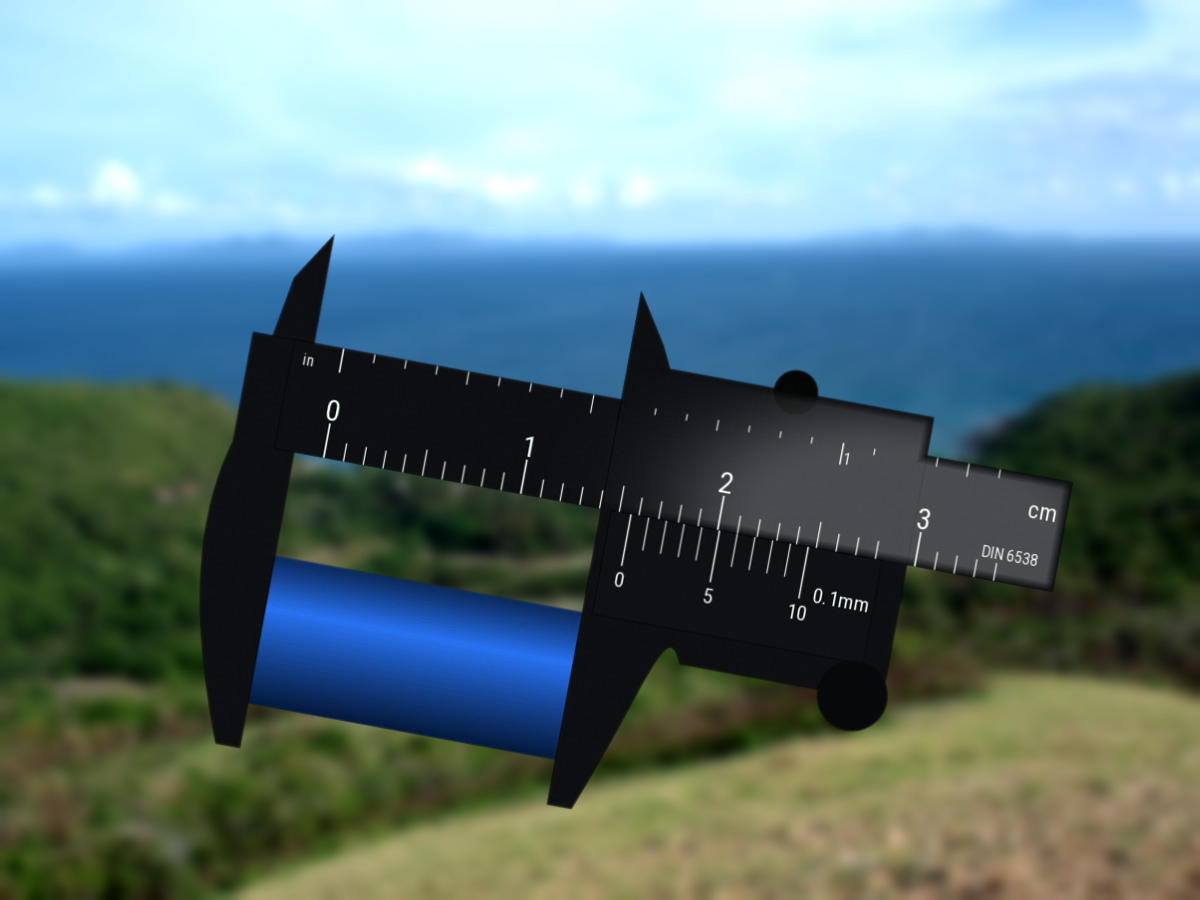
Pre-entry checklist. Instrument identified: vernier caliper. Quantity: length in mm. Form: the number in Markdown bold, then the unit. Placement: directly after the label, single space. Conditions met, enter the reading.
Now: **15.6** mm
